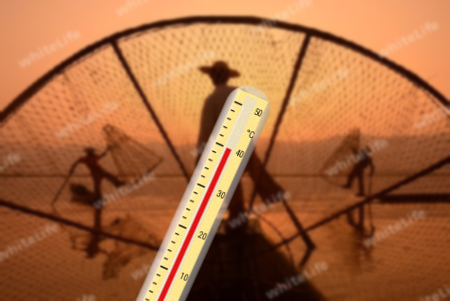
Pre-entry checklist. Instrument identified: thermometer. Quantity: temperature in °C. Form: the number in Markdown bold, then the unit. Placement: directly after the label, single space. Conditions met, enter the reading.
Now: **40** °C
